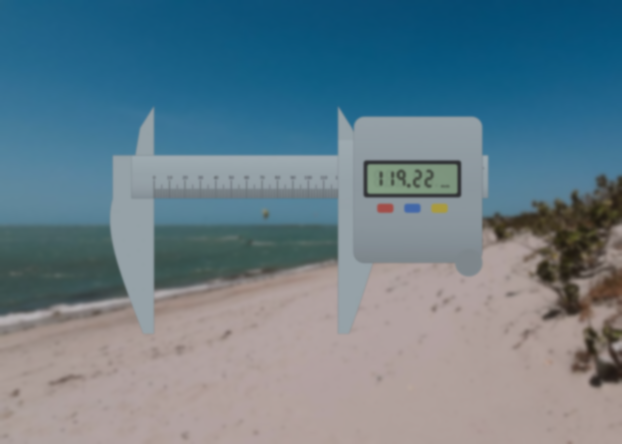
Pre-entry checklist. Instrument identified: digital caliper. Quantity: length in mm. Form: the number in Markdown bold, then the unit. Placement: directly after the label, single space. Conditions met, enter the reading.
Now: **119.22** mm
